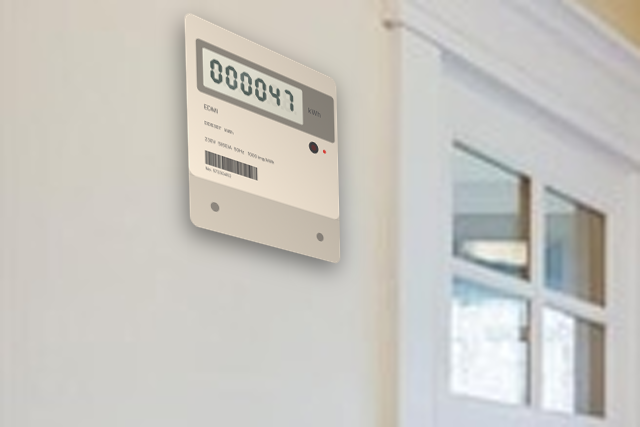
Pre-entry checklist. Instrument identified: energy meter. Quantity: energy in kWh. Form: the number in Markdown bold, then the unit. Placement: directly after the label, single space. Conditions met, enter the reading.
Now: **47** kWh
